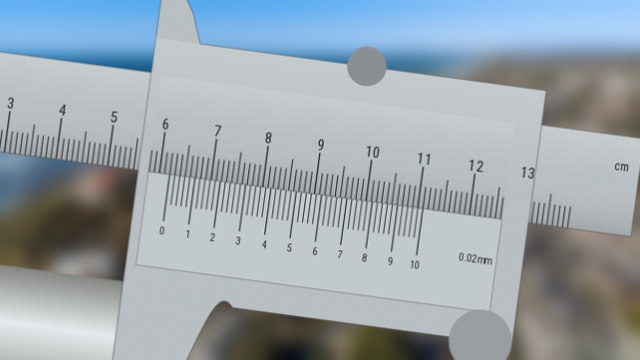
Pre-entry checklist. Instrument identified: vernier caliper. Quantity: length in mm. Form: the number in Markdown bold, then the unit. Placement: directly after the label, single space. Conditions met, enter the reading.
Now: **62.0** mm
